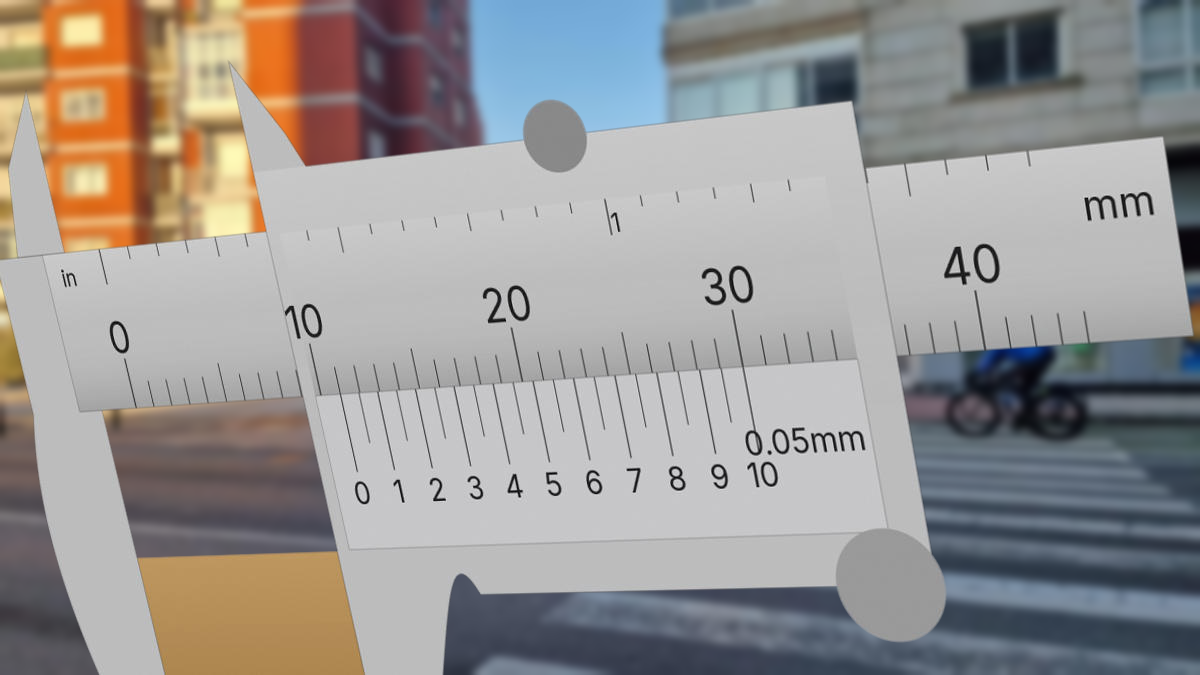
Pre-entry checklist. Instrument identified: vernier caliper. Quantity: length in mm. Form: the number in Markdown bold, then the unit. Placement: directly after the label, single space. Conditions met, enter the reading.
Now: **11.0** mm
